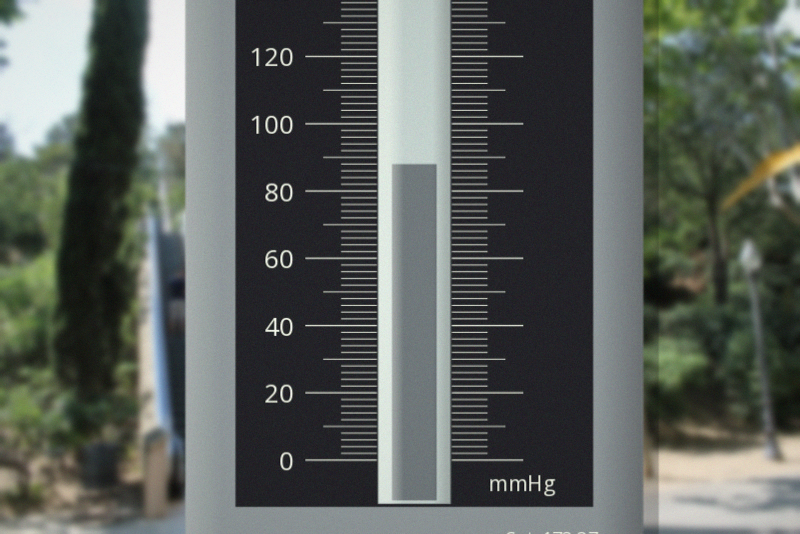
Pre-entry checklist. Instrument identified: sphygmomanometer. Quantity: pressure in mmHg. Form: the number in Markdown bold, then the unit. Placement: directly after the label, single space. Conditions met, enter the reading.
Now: **88** mmHg
